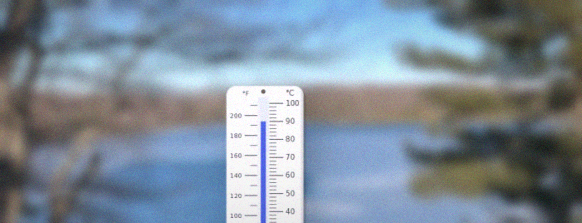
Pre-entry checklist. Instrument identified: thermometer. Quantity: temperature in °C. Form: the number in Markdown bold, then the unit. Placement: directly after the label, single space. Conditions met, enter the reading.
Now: **90** °C
